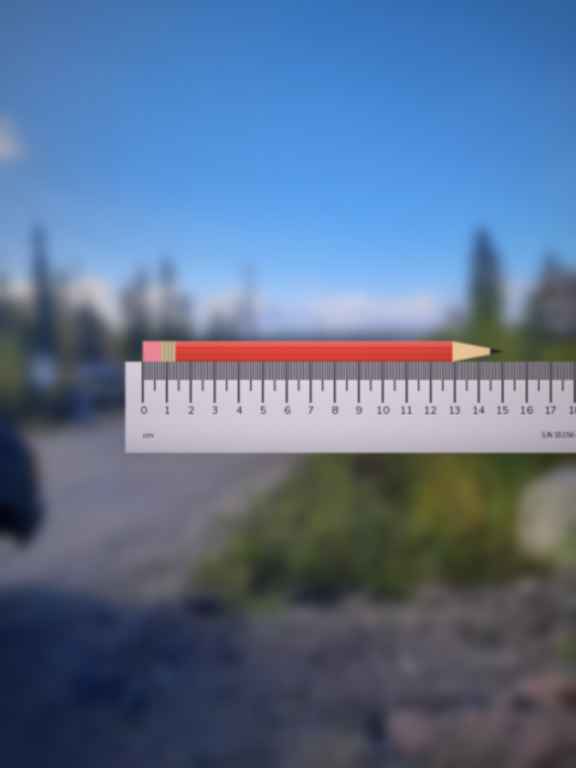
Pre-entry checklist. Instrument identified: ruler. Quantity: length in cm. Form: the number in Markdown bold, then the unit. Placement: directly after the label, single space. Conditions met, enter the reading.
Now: **15** cm
